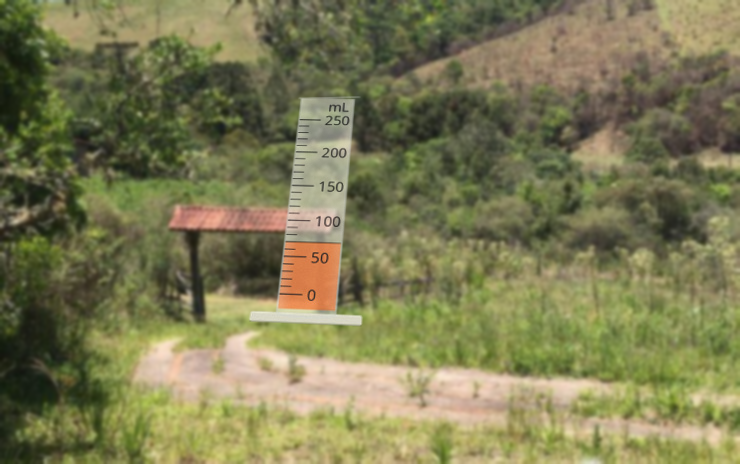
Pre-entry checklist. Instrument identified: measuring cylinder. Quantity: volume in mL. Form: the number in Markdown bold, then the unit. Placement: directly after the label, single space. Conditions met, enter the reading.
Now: **70** mL
